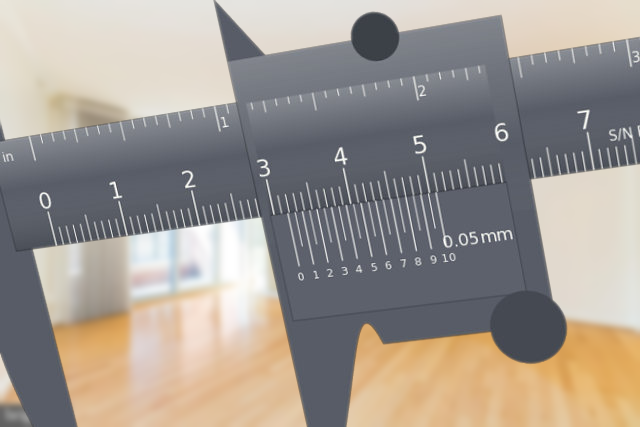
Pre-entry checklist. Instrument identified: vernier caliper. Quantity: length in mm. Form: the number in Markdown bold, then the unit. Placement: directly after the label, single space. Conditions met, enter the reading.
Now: **31.8** mm
